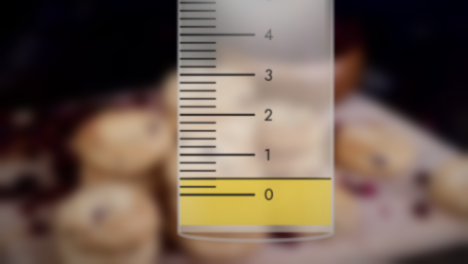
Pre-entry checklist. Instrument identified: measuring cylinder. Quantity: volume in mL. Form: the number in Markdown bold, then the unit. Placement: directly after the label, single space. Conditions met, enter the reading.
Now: **0.4** mL
